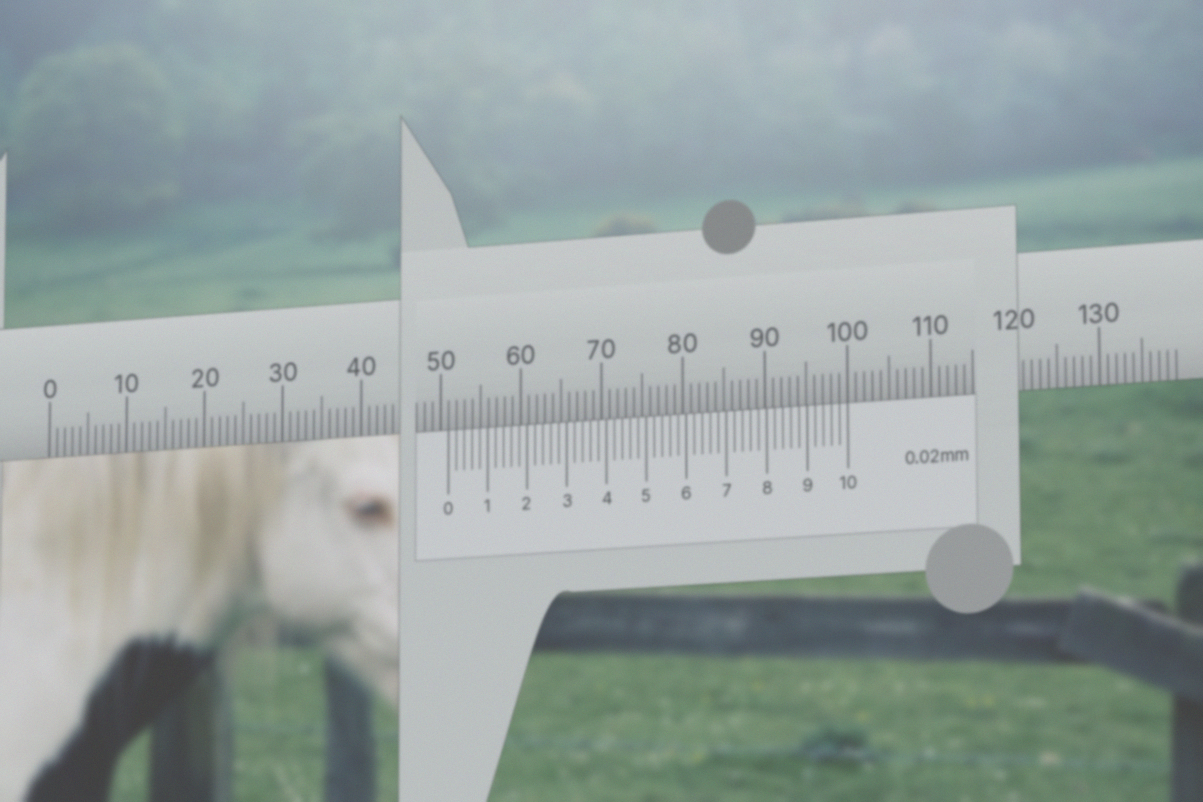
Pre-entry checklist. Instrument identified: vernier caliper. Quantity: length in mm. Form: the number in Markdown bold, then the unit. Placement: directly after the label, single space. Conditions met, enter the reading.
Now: **51.0** mm
